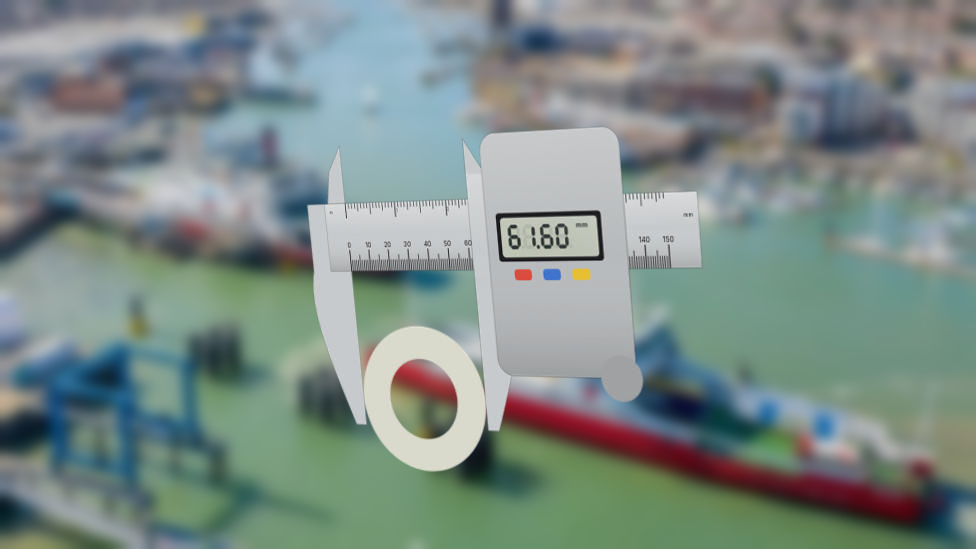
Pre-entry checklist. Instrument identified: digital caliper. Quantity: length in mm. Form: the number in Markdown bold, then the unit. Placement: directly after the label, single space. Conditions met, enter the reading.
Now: **61.60** mm
